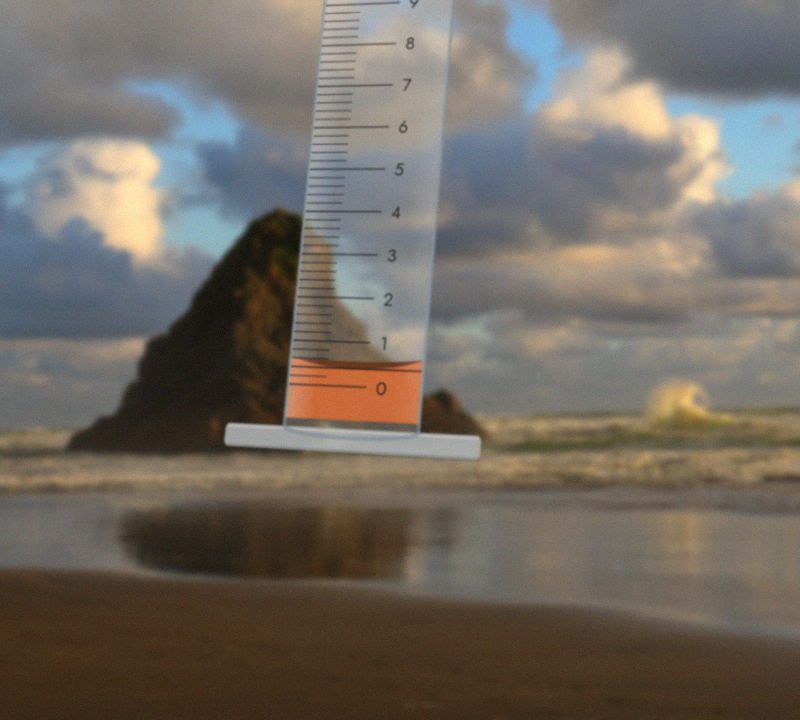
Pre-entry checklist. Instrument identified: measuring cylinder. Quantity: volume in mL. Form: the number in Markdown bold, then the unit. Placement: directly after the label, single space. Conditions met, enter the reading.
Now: **0.4** mL
